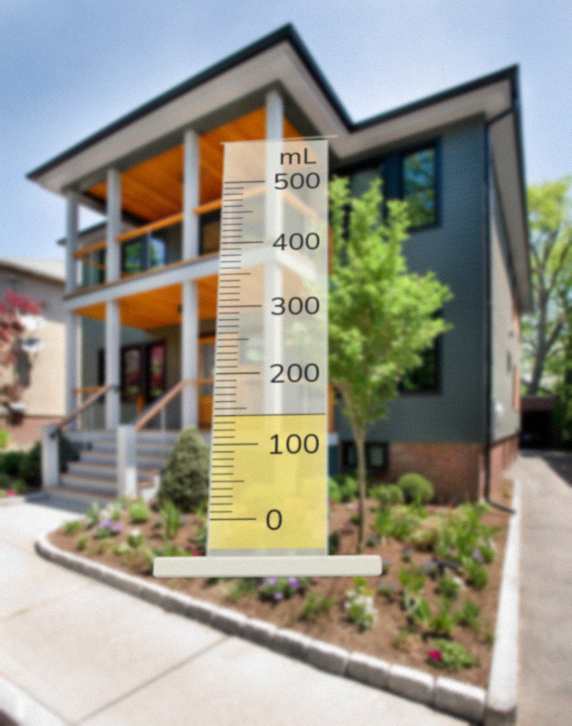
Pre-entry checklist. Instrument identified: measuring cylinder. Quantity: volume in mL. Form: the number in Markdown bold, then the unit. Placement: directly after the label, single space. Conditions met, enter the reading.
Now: **140** mL
